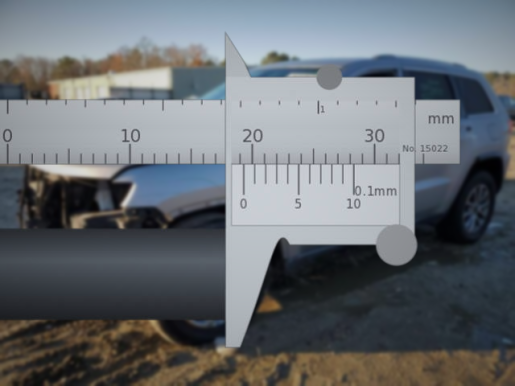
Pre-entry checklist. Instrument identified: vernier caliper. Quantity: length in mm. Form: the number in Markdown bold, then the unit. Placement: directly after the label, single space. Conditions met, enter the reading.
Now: **19.3** mm
